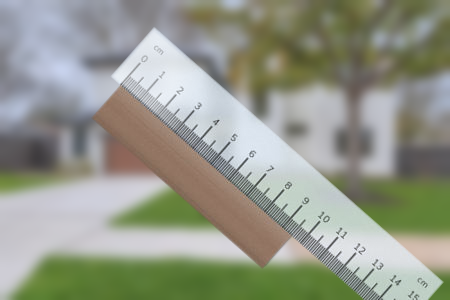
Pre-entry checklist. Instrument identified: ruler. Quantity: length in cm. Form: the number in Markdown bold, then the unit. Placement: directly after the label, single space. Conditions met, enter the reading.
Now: **9.5** cm
